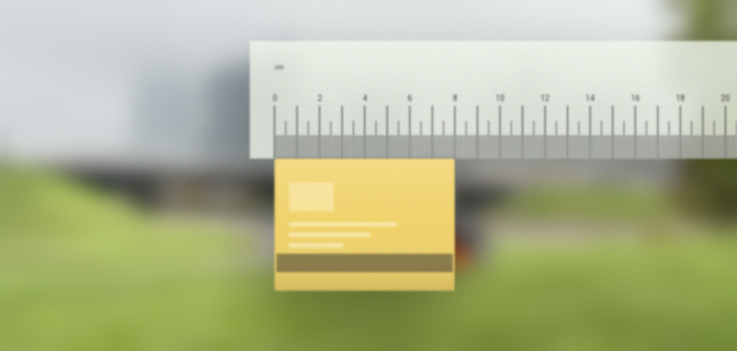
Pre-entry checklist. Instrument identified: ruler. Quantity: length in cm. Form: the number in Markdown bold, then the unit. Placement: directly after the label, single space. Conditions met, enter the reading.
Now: **8** cm
